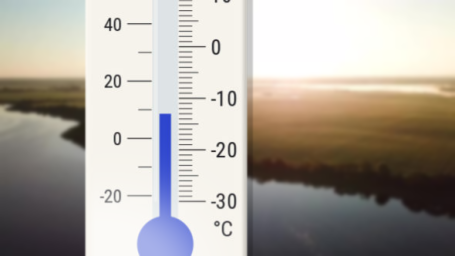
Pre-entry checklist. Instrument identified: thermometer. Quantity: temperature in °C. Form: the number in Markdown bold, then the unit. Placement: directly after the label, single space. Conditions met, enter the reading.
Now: **-13** °C
